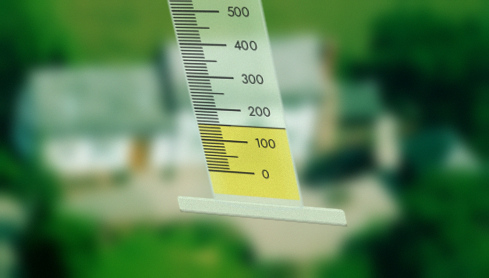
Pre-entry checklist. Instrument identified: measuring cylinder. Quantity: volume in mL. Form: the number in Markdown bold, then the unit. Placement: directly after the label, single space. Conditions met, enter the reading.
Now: **150** mL
